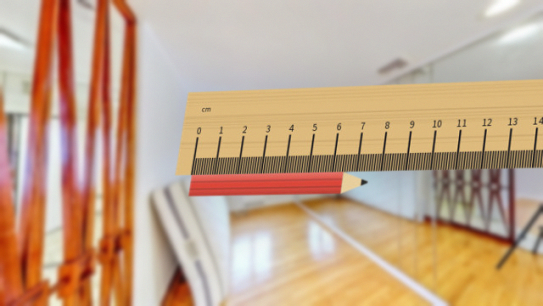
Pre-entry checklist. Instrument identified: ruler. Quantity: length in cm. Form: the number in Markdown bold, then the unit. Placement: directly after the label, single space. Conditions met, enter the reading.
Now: **7.5** cm
